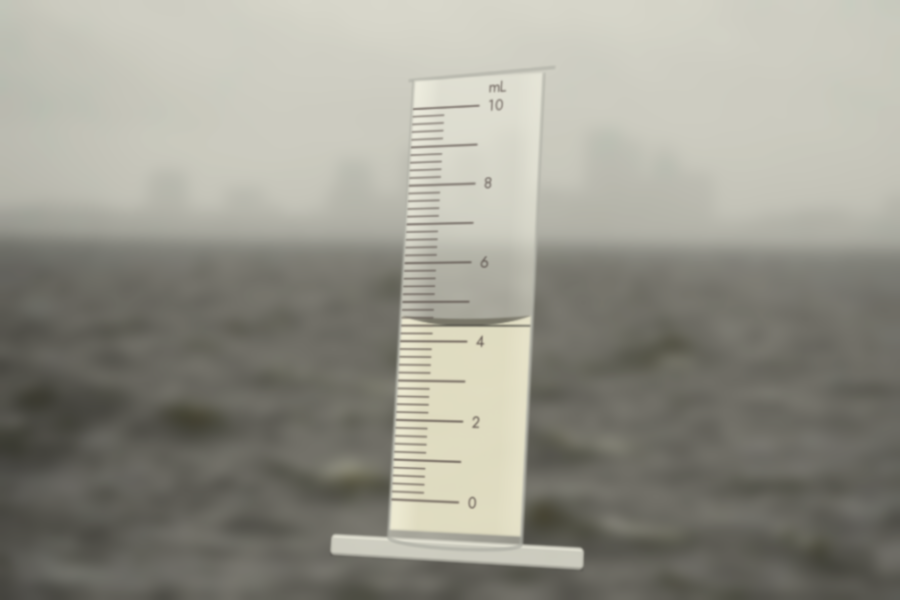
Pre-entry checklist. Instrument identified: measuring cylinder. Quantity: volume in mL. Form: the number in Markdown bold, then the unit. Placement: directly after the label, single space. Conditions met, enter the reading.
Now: **4.4** mL
